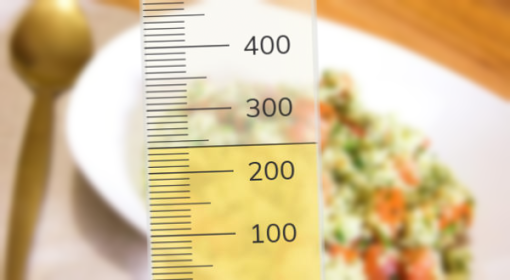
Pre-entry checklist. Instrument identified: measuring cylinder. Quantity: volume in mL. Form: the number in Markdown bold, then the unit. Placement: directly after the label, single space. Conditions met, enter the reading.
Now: **240** mL
